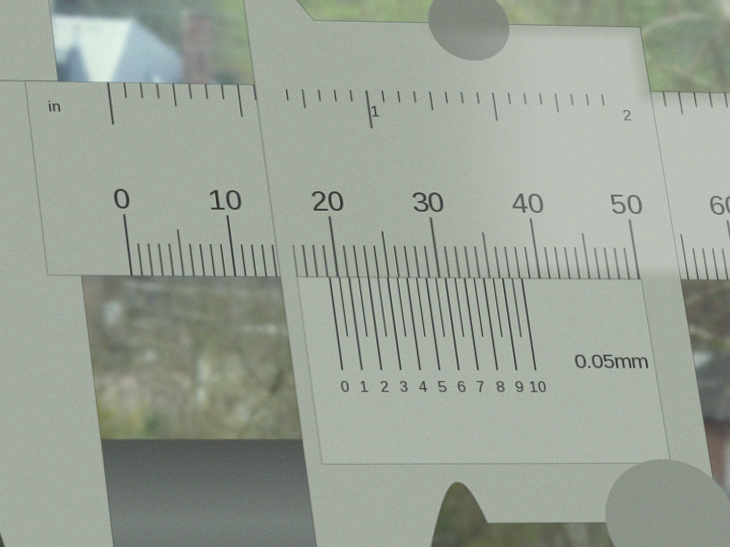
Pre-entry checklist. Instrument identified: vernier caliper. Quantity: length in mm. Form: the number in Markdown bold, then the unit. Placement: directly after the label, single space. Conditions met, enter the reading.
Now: **19.2** mm
